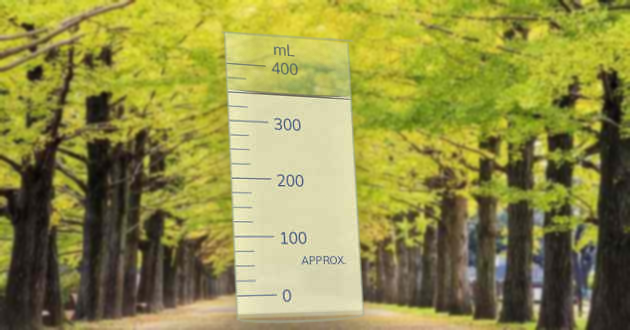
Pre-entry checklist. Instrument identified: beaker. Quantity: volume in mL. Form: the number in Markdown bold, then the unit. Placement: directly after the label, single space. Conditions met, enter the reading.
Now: **350** mL
